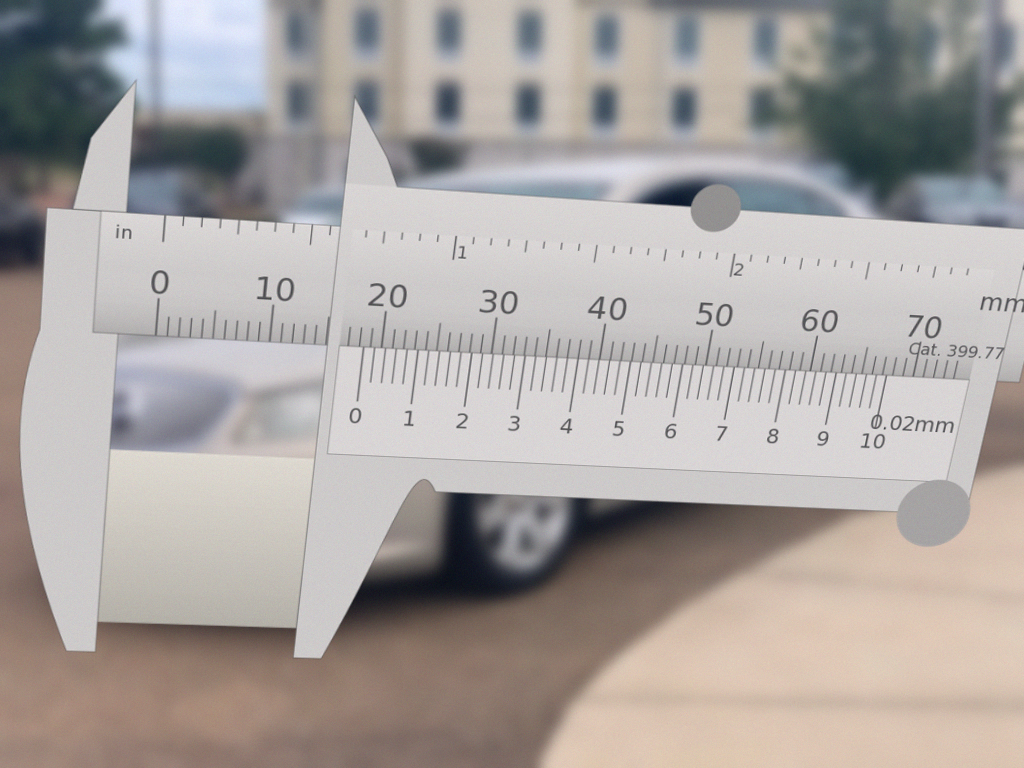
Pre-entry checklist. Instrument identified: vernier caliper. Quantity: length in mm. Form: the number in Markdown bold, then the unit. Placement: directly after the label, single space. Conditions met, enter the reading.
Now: **18.4** mm
